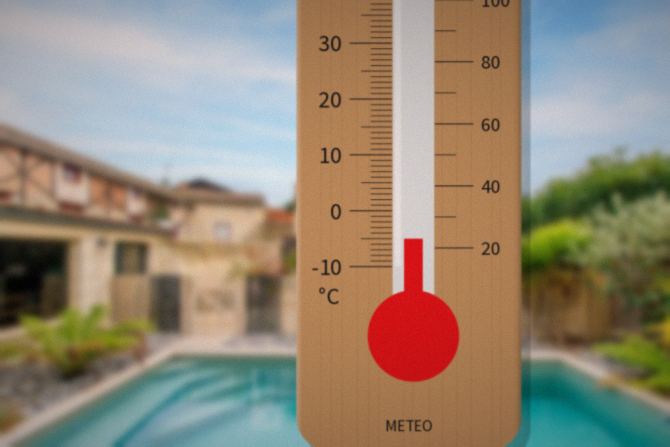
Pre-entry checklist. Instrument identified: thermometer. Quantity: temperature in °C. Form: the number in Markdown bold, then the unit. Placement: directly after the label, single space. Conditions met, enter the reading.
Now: **-5** °C
